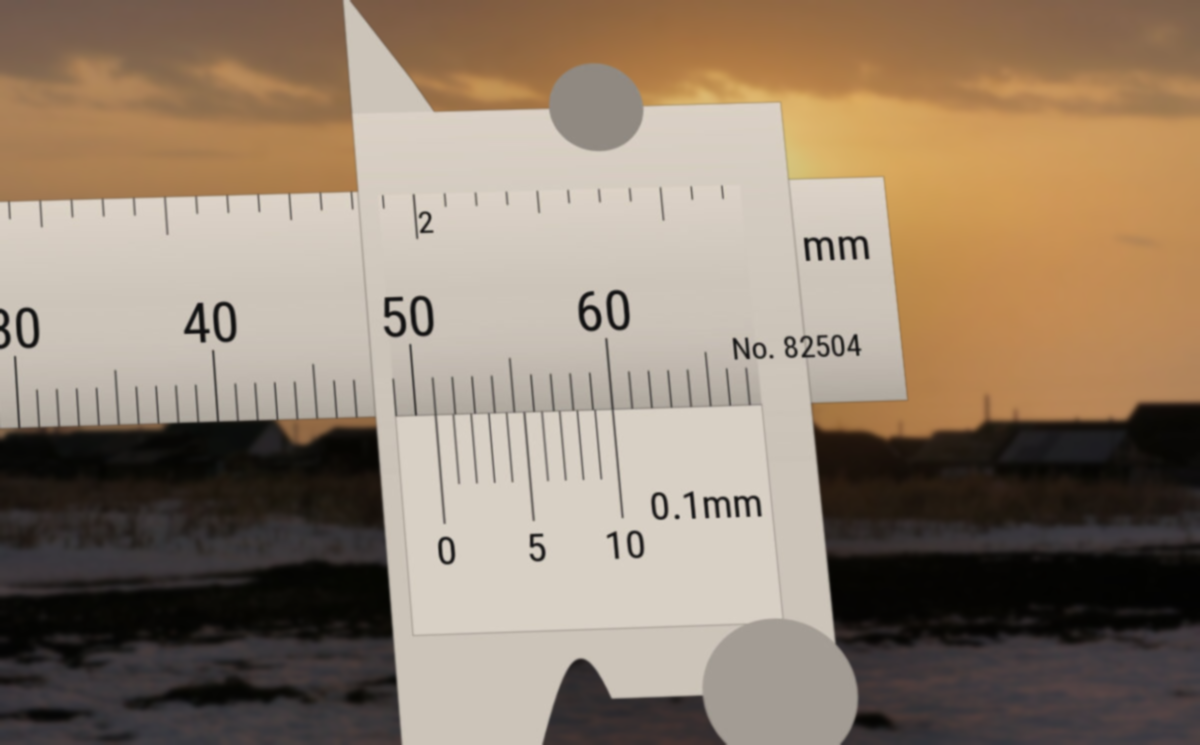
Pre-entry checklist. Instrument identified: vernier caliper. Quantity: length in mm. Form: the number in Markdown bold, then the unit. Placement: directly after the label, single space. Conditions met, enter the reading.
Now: **51.0** mm
